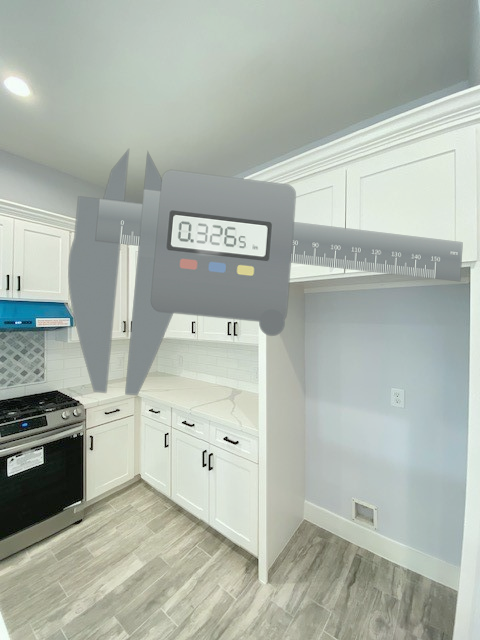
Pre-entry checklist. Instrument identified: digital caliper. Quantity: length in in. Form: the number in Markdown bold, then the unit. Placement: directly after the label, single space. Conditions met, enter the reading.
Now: **0.3265** in
